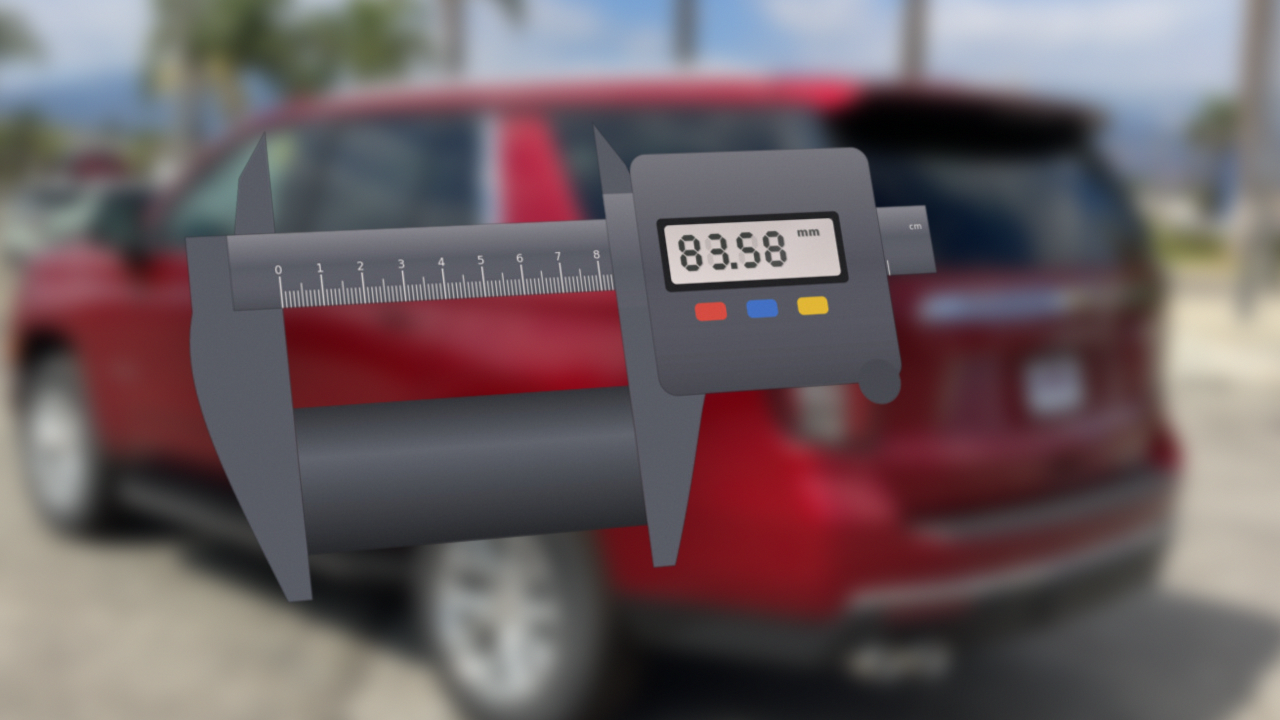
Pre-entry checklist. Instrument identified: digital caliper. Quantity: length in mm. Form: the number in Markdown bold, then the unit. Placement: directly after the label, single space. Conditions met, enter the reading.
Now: **83.58** mm
